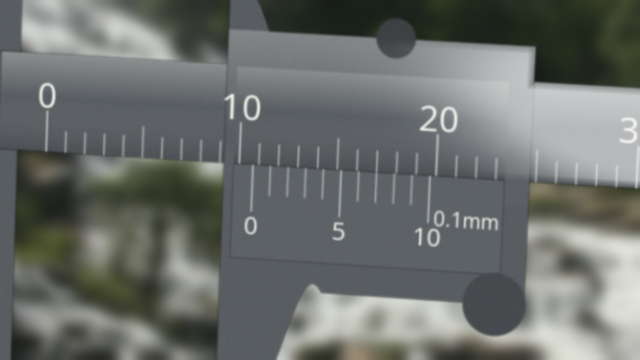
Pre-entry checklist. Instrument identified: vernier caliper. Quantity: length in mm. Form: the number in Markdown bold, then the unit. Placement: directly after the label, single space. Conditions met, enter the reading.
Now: **10.7** mm
